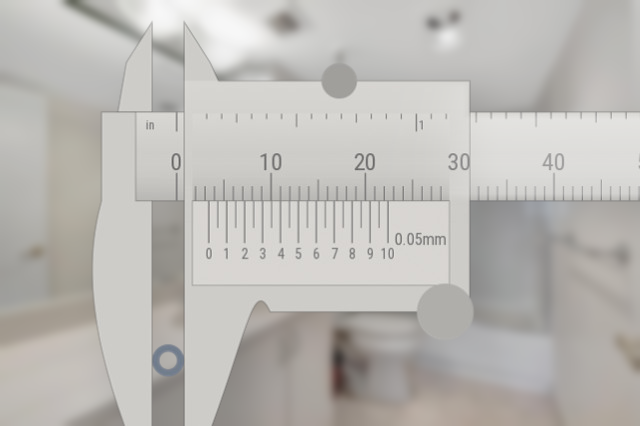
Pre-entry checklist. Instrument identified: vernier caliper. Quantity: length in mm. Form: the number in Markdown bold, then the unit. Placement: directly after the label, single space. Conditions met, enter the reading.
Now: **3.4** mm
